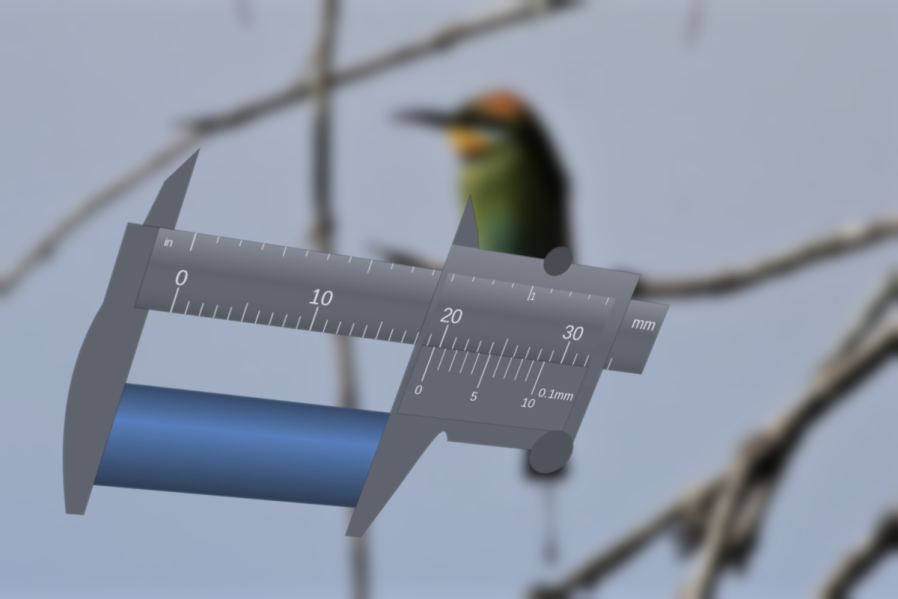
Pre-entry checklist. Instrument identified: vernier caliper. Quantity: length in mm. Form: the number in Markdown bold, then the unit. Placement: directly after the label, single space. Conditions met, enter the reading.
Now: **19.6** mm
